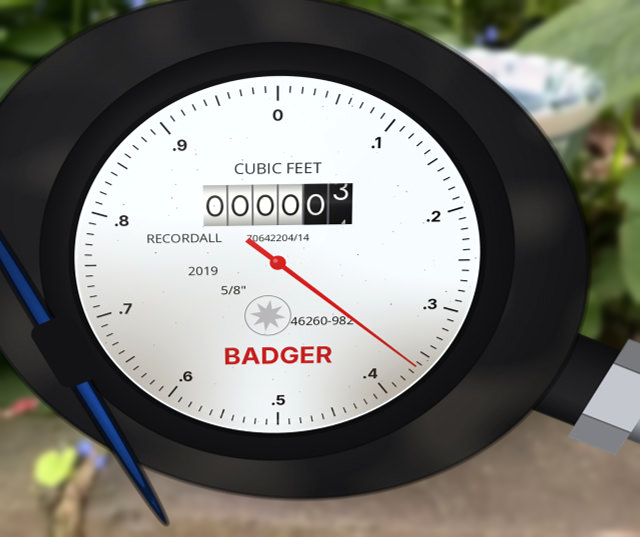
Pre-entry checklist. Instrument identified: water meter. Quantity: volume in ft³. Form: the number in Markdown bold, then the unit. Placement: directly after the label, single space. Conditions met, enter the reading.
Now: **3.36** ft³
